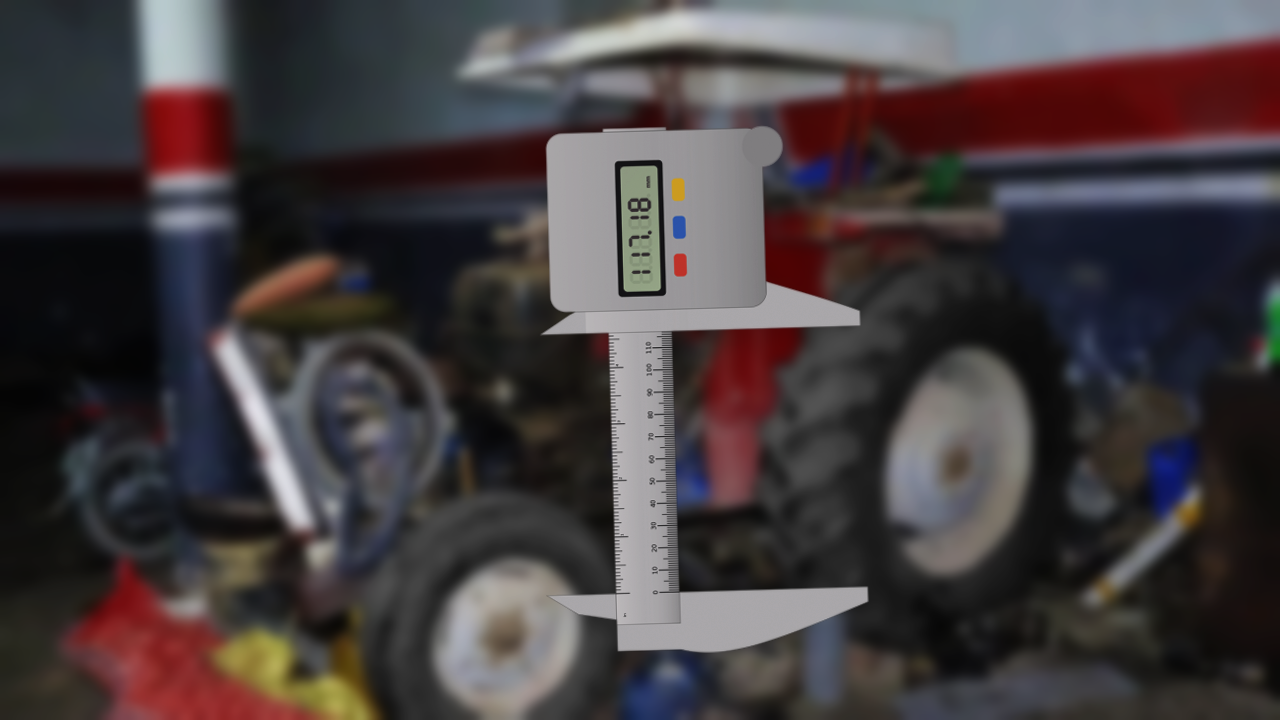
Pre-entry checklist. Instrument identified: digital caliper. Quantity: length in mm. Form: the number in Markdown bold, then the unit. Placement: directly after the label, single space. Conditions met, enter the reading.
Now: **117.18** mm
